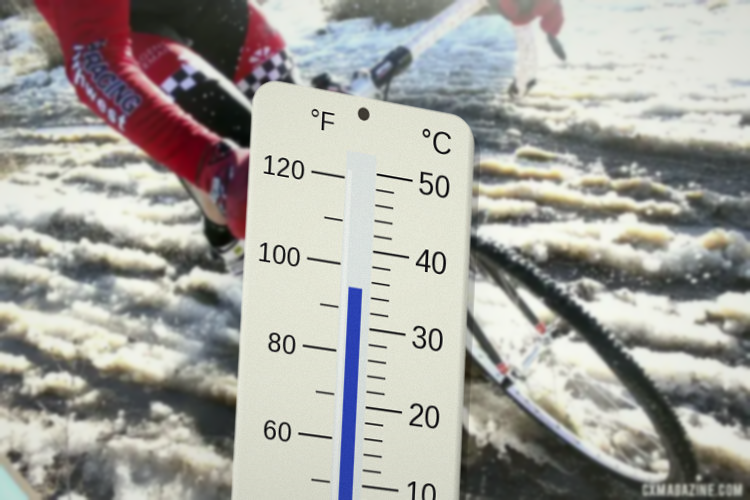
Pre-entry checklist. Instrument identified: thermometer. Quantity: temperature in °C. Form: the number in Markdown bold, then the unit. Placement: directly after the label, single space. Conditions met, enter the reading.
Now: **35** °C
